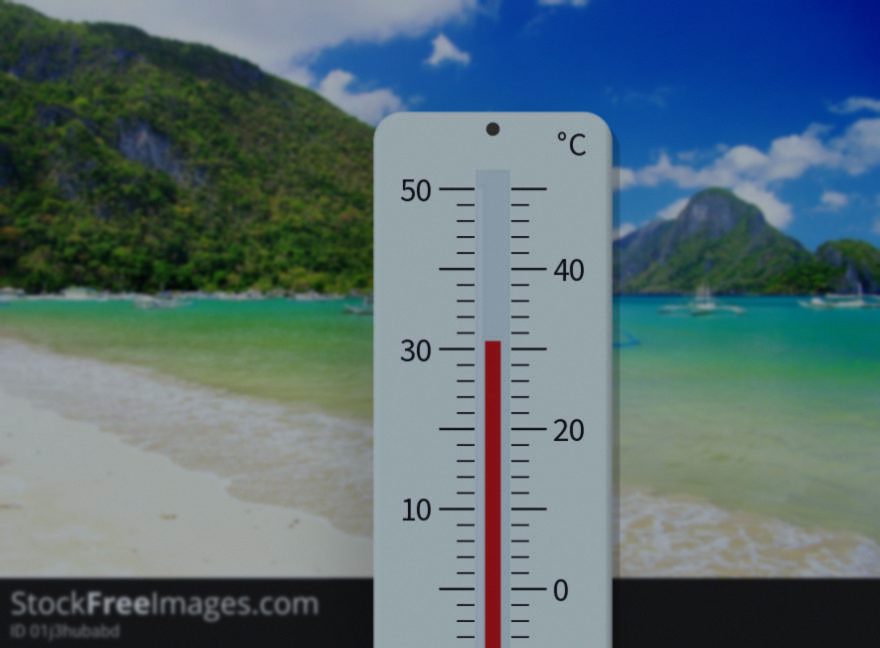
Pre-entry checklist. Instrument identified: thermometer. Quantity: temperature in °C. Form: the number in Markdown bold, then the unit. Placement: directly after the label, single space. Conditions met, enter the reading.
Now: **31** °C
